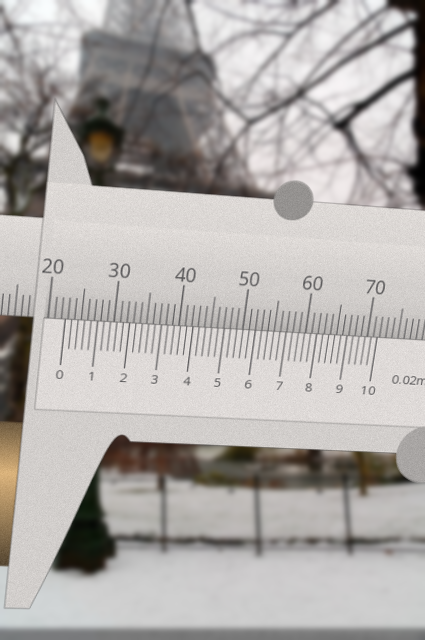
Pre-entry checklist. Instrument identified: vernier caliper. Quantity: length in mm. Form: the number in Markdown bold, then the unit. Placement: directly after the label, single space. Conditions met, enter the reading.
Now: **22.6** mm
